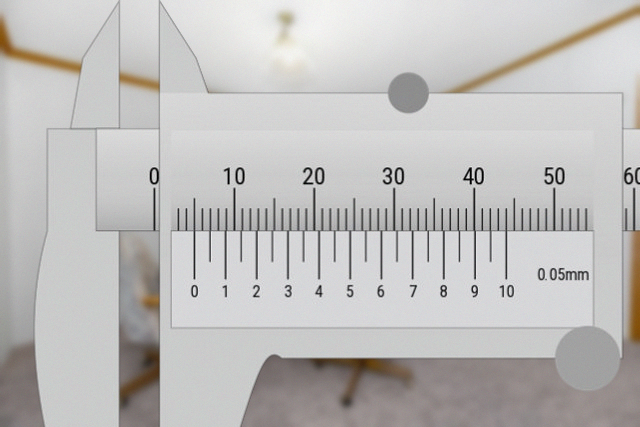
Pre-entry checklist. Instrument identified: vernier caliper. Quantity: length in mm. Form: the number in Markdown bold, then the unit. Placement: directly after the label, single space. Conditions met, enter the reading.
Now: **5.0** mm
